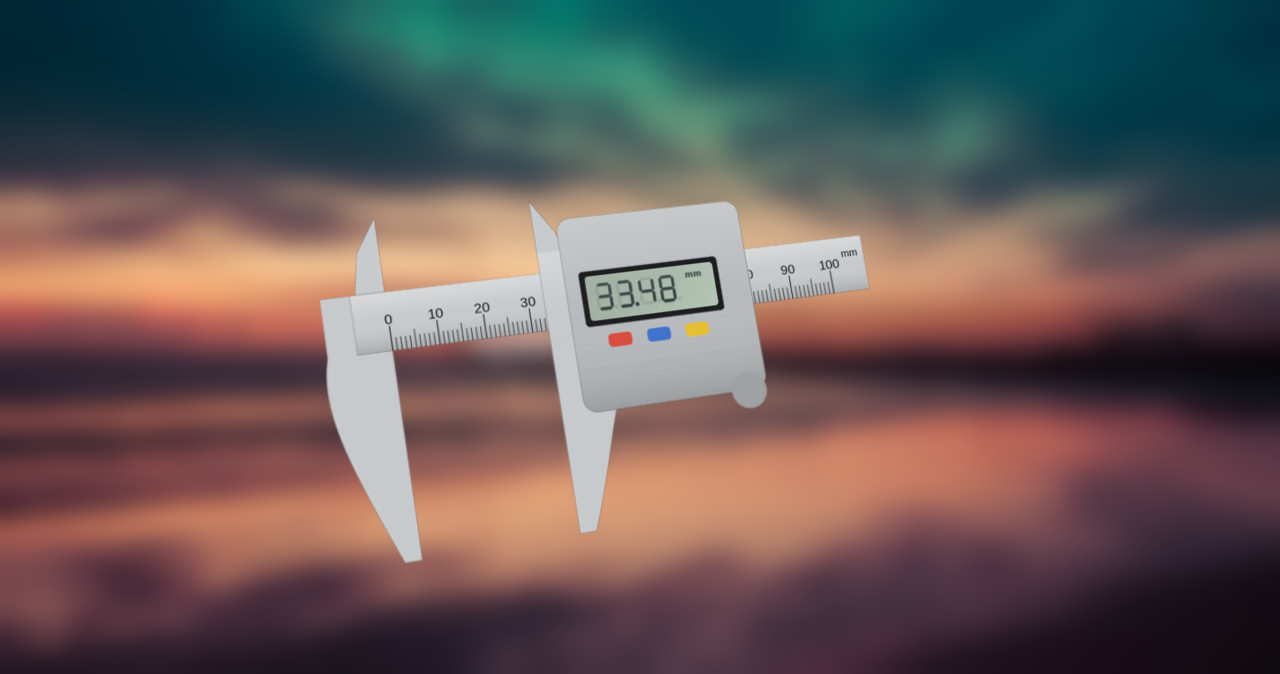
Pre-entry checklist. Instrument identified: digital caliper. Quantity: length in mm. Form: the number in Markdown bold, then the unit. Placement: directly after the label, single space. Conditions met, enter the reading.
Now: **33.48** mm
